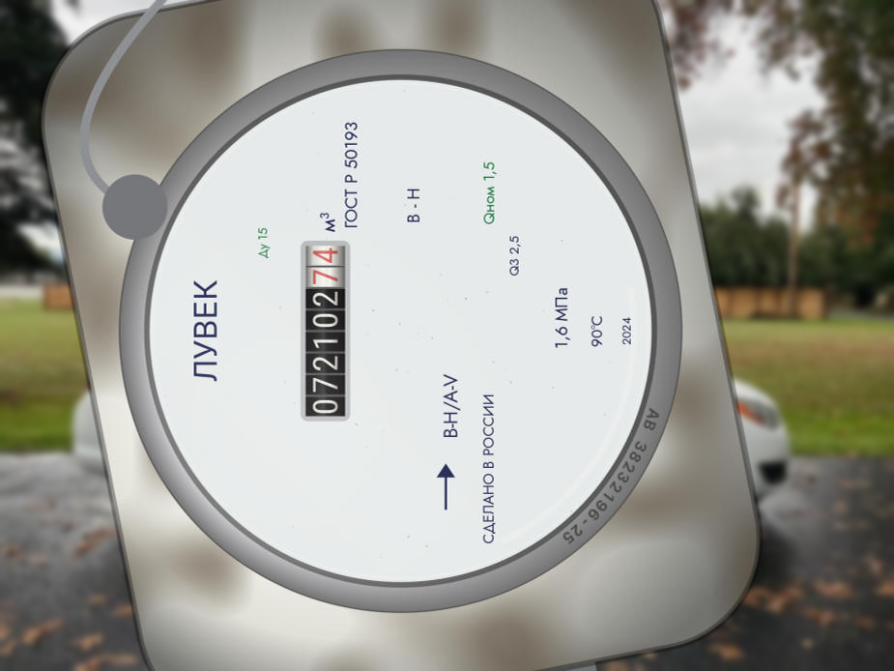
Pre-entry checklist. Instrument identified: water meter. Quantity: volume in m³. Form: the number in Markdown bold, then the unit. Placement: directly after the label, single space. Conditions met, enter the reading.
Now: **72102.74** m³
